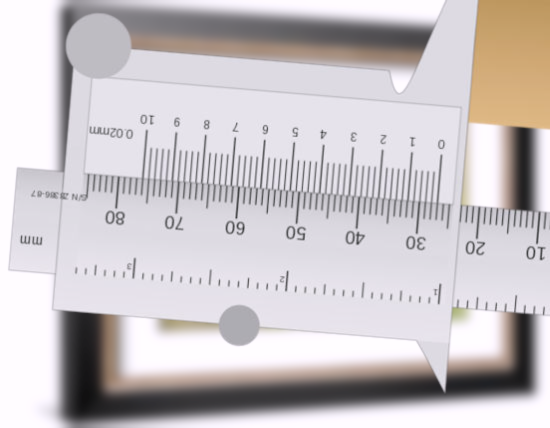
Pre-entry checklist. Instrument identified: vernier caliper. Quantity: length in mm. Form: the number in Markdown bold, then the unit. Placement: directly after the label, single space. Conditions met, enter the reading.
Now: **27.0** mm
